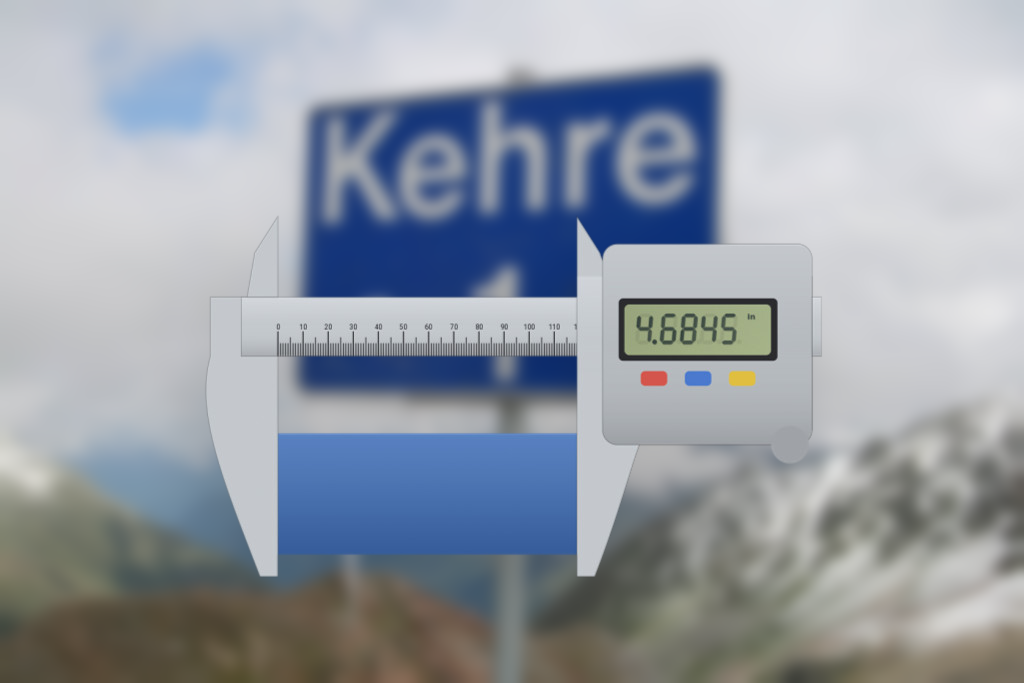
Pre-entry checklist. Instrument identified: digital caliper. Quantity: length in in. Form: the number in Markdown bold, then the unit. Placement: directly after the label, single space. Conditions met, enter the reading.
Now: **4.6845** in
